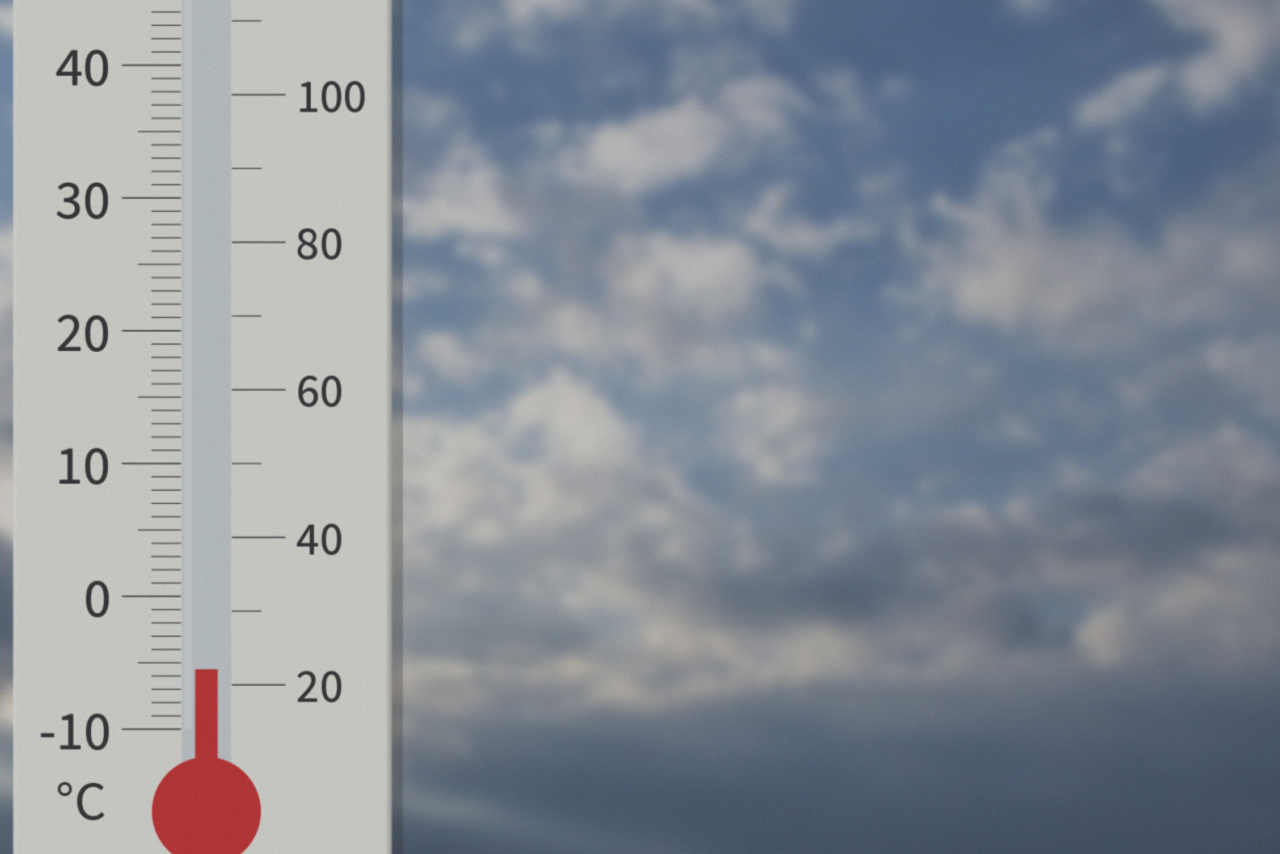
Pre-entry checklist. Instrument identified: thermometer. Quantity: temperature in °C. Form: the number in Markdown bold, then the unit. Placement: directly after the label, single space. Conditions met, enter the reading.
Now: **-5.5** °C
